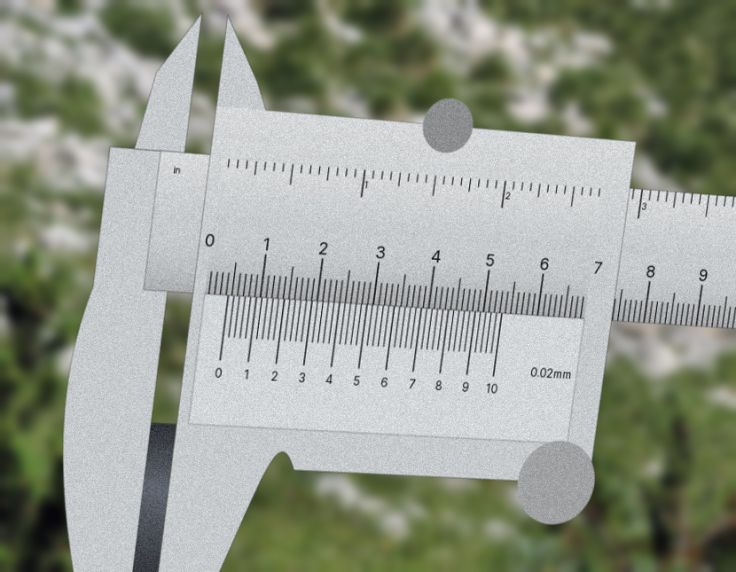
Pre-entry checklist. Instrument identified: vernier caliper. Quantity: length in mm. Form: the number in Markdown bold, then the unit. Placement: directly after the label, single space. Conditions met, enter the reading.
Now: **4.4** mm
